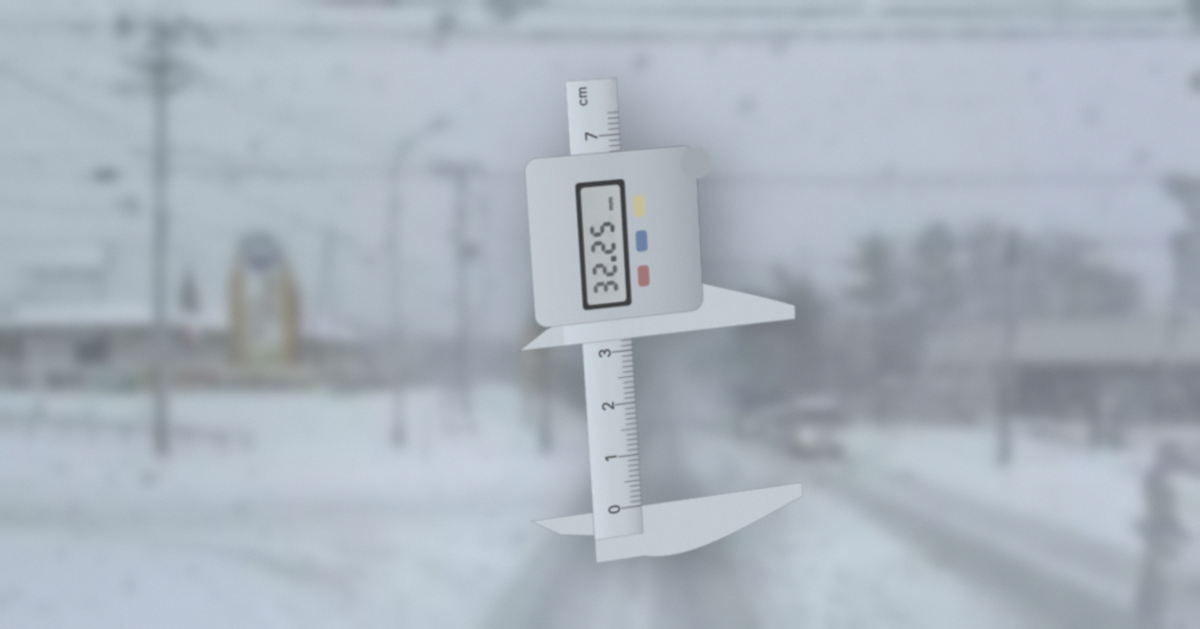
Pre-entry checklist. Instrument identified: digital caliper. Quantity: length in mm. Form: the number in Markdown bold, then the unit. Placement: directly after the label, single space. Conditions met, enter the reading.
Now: **32.25** mm
